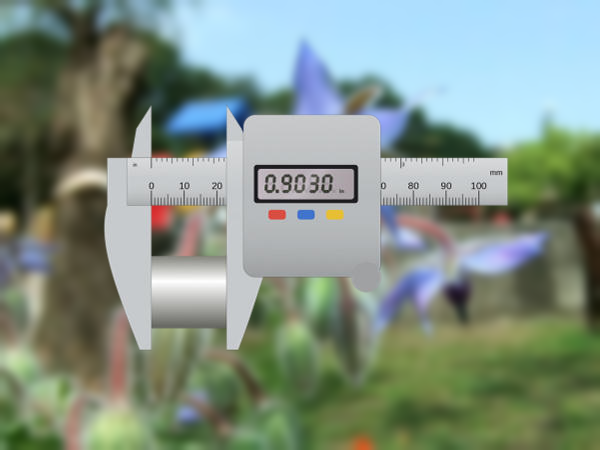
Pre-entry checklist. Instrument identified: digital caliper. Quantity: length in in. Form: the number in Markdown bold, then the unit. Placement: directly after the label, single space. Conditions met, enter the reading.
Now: **0.9030** in
